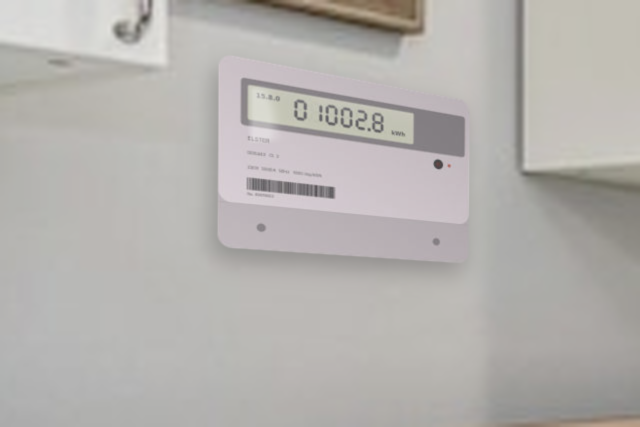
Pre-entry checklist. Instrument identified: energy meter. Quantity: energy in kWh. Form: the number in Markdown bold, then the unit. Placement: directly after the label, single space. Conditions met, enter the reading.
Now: **1002.8** kWh
